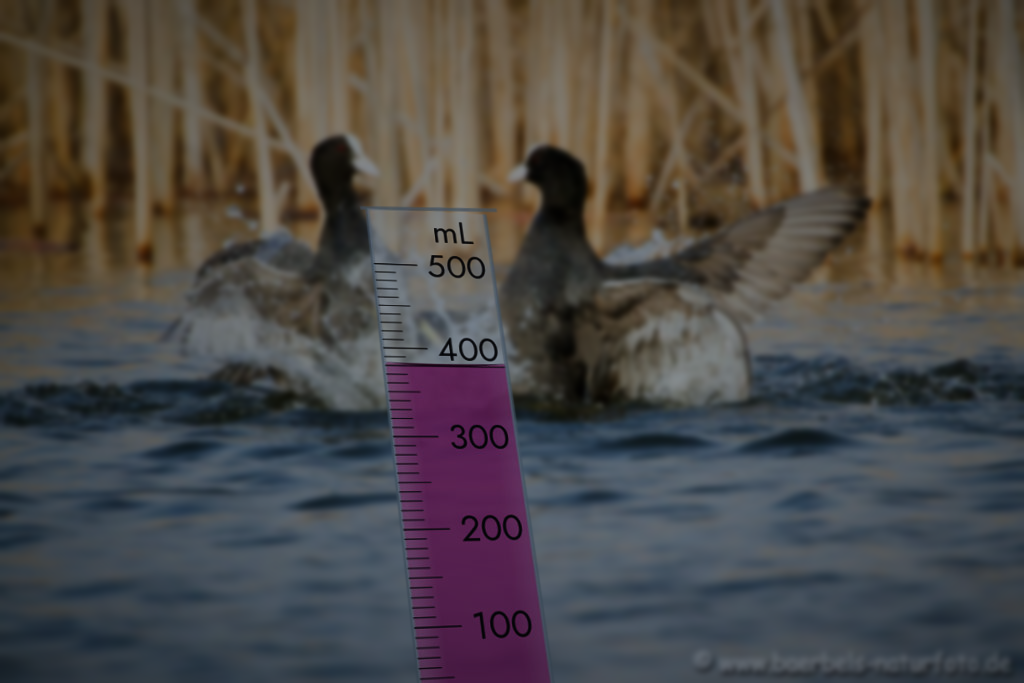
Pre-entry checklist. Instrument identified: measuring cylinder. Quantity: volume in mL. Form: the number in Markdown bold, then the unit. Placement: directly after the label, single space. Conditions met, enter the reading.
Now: **380** mL
